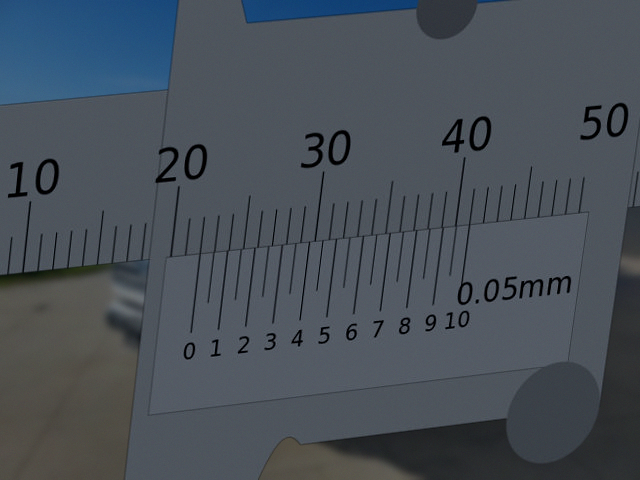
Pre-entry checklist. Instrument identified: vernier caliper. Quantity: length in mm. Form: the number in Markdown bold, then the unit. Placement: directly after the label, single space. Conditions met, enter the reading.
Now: **22.0** mm
